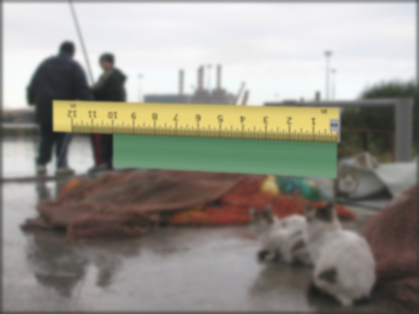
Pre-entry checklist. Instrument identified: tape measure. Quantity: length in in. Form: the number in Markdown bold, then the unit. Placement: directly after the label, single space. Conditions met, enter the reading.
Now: **10** in
